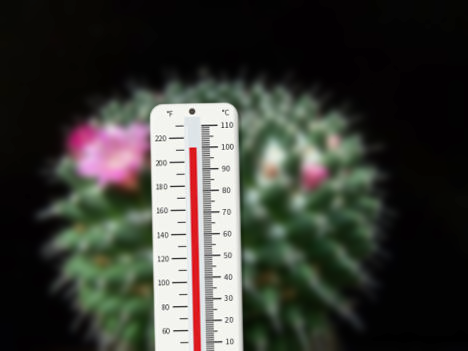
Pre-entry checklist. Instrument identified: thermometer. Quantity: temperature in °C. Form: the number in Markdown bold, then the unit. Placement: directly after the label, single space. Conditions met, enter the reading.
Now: **100** °C
